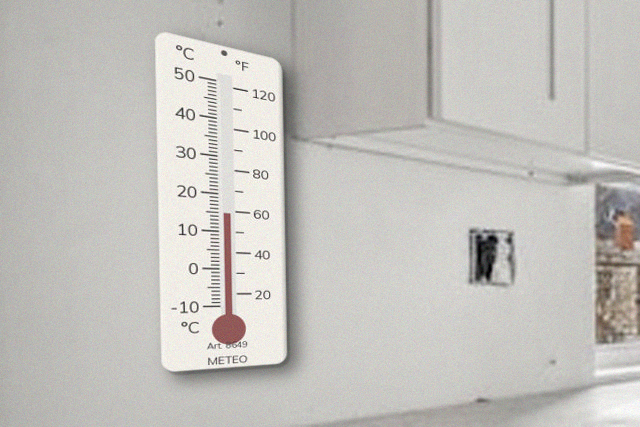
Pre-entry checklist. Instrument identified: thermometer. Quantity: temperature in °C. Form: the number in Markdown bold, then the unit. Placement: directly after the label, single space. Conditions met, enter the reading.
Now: **15** °C
